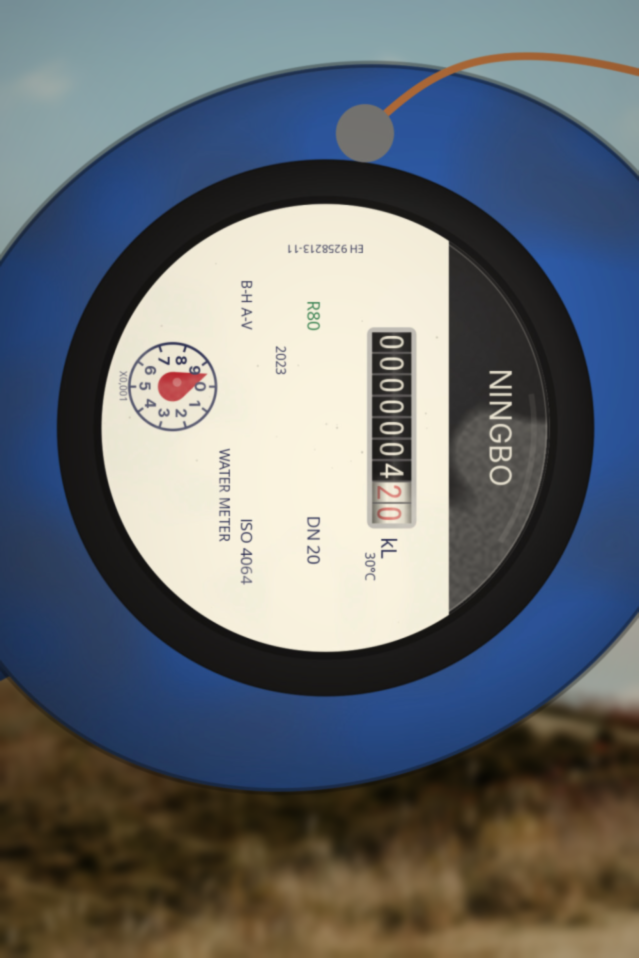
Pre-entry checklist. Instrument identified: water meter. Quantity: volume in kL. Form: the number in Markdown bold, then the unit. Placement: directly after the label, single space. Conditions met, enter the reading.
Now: **4.199** kL
